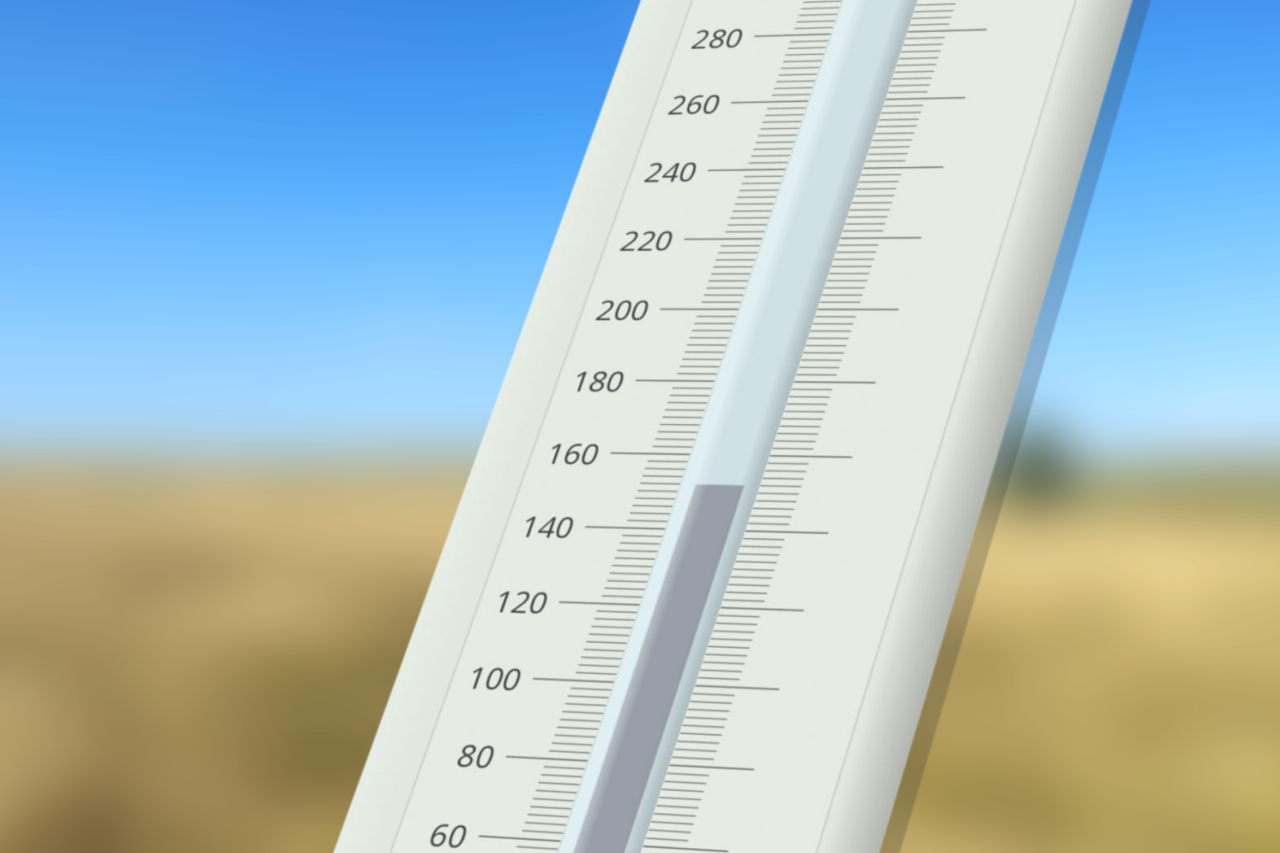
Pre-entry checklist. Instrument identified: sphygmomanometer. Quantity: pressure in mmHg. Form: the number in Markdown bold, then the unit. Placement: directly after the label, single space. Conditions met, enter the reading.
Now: **152** mmHg
